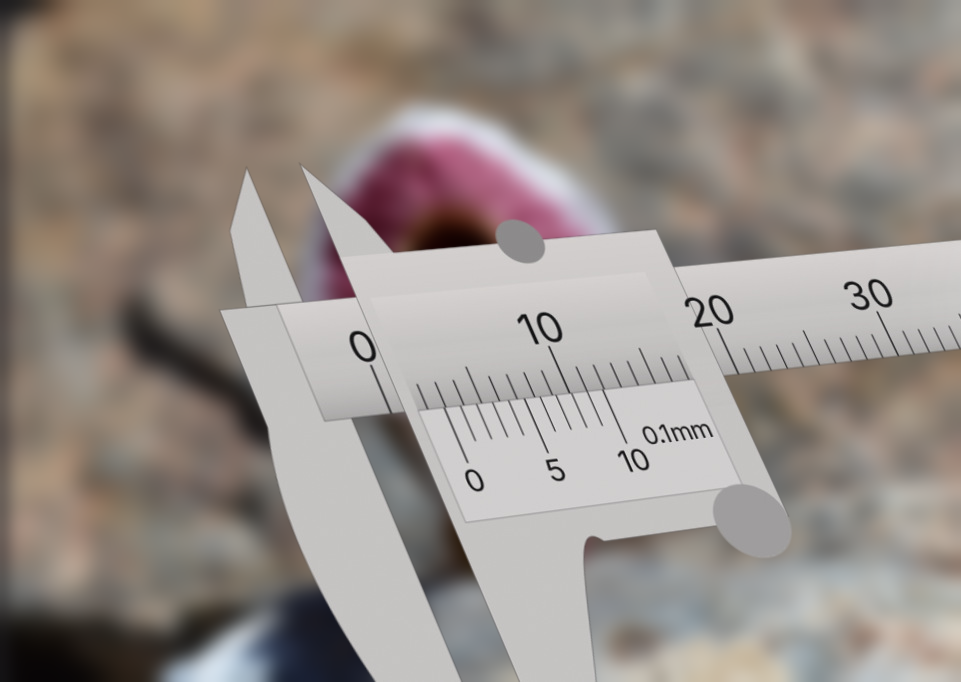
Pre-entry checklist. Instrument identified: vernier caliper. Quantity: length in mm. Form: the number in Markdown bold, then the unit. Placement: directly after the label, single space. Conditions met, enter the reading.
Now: **2.9** mm
